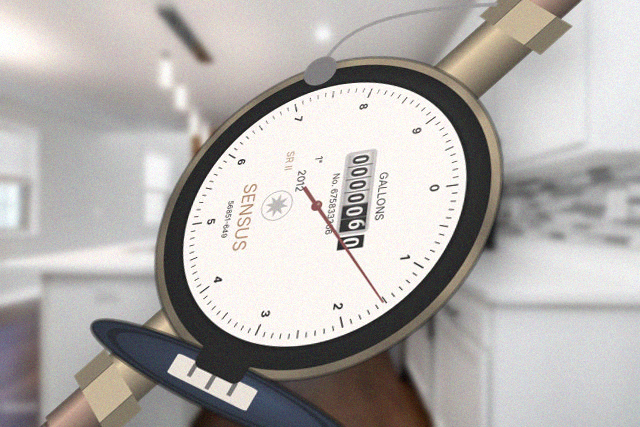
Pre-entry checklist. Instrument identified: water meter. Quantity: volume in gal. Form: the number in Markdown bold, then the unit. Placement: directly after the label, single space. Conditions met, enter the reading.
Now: **61.5** gal
